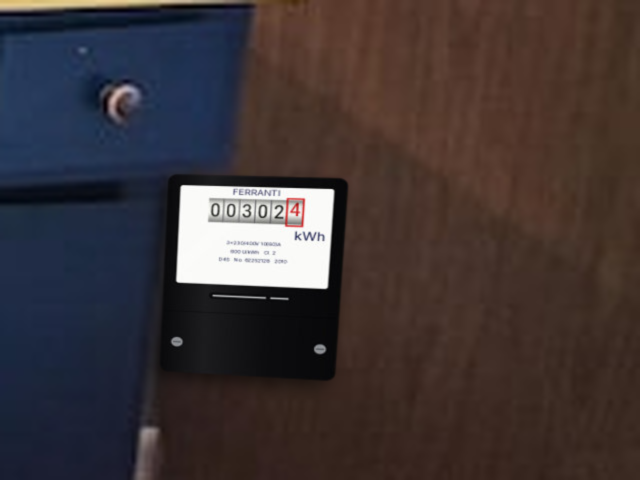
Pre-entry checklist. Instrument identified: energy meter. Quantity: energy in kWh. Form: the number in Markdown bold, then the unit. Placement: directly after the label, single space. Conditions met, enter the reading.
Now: **302.4** kWh
